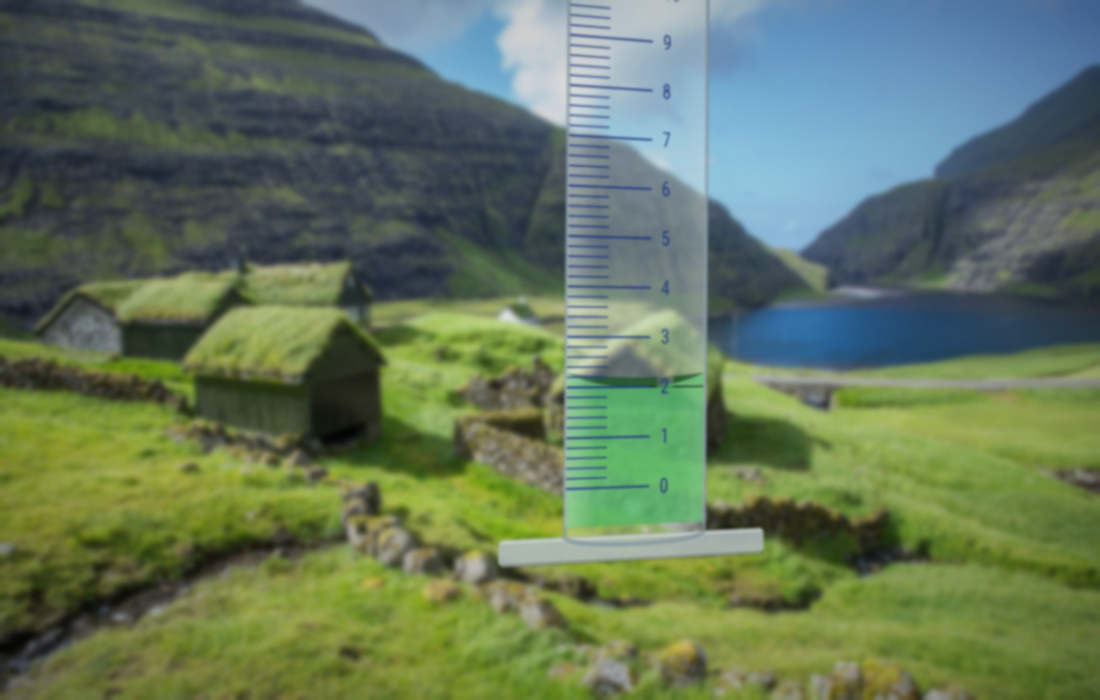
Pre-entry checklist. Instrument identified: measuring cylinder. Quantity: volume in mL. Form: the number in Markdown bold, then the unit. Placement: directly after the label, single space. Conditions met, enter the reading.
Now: **2** mL
